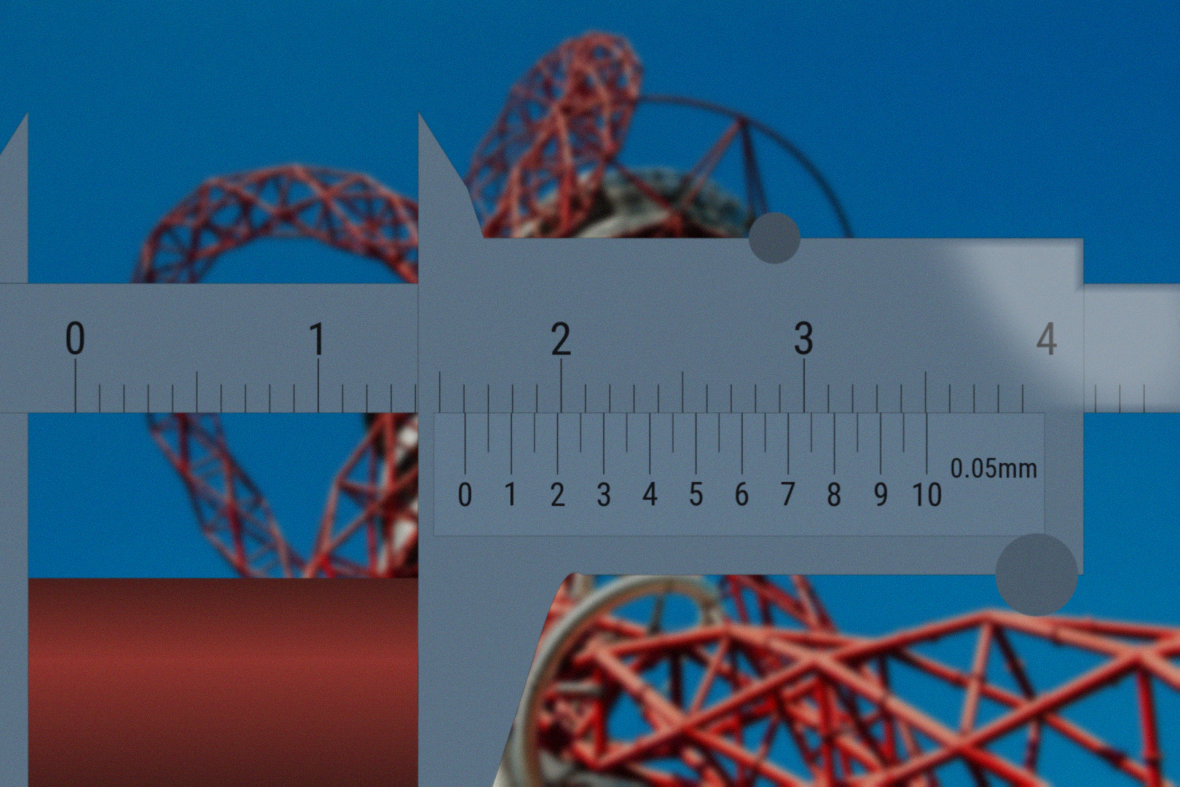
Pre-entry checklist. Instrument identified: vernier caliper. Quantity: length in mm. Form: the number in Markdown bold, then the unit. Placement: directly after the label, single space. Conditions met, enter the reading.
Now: **16.05** mm
